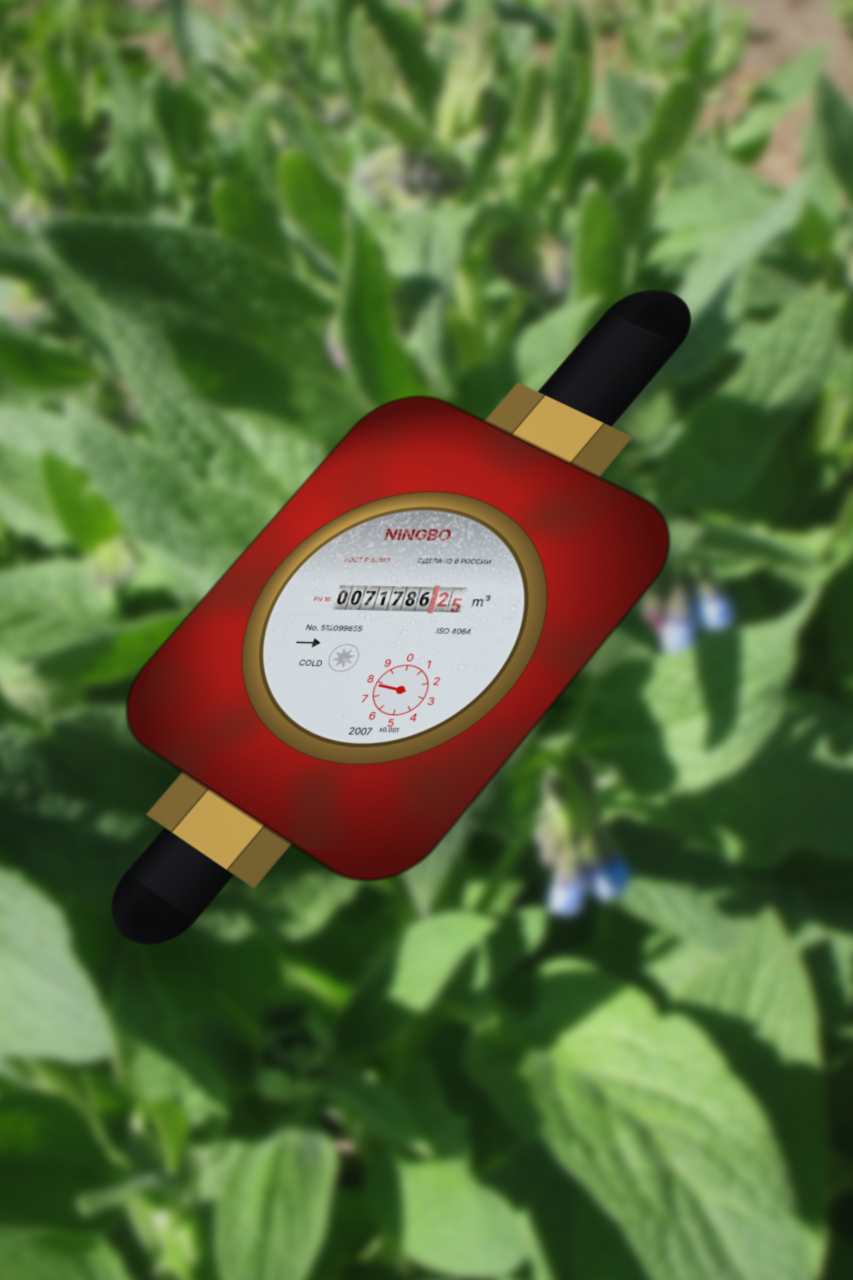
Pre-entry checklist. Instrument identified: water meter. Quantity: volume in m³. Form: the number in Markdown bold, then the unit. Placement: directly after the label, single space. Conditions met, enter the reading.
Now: **71786.247** m³
